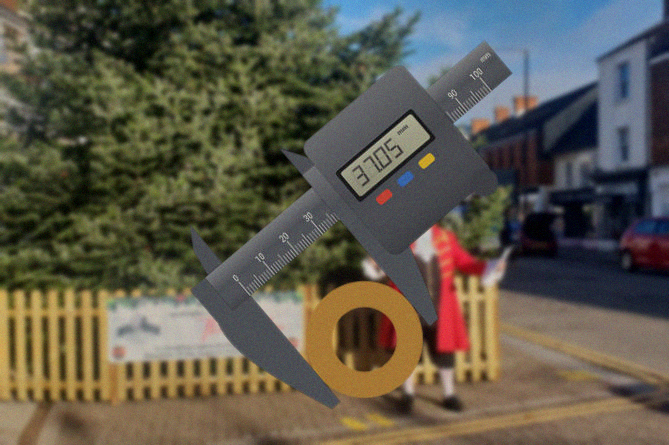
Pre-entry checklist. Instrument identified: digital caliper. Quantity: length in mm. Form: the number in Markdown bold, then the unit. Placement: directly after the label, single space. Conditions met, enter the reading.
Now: **37.05** mm
